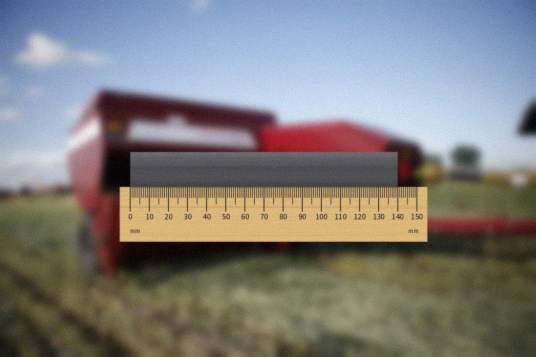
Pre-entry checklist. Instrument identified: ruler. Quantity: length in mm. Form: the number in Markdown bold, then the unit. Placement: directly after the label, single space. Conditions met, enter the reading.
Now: **140** mm
